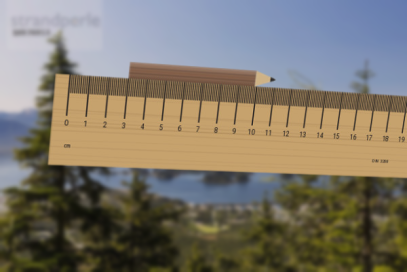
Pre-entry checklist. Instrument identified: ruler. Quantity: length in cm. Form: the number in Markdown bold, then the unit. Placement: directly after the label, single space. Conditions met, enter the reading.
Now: **8** cm
